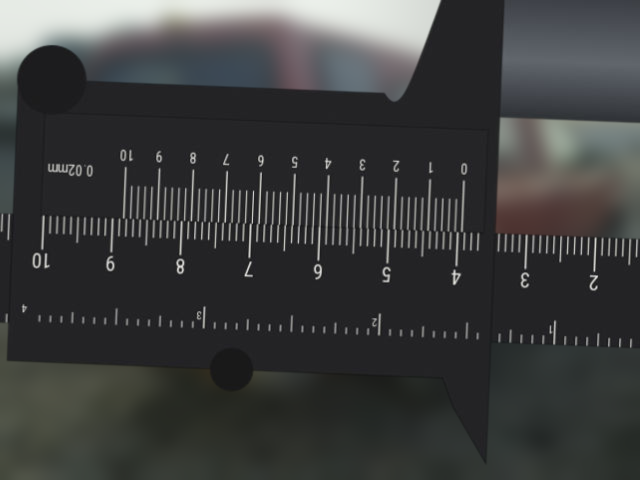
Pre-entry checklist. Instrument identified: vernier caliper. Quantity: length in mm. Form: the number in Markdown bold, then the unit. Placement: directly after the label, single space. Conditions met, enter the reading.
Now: **39.4** mm
